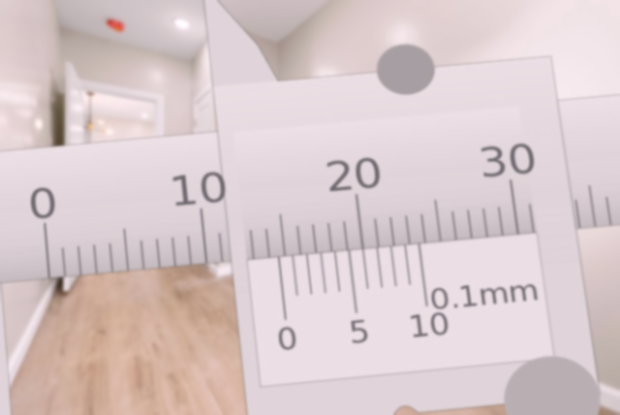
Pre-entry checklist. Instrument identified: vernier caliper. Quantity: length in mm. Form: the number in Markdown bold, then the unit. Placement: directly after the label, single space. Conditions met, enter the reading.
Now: **14.6** mm
